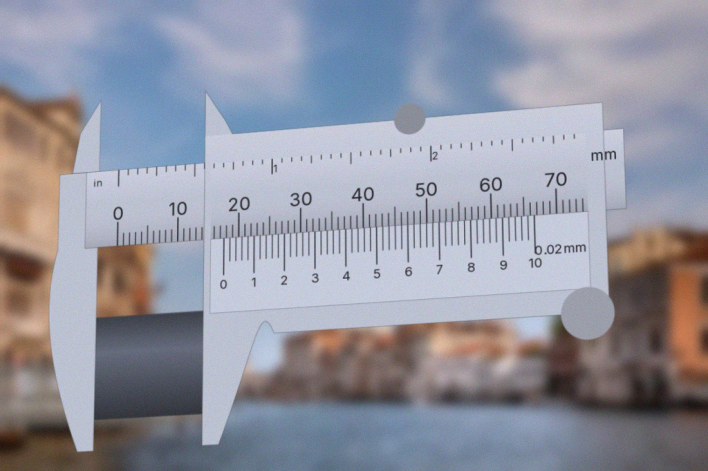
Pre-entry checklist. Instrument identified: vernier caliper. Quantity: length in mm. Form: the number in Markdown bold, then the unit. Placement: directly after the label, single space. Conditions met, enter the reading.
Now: **17.6** mm
